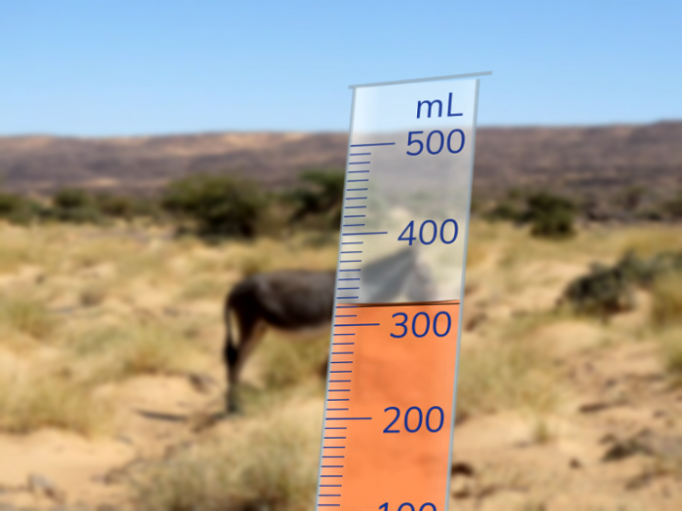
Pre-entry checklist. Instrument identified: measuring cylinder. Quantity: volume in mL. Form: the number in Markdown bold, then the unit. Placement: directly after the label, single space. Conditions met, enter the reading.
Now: **320** mL
